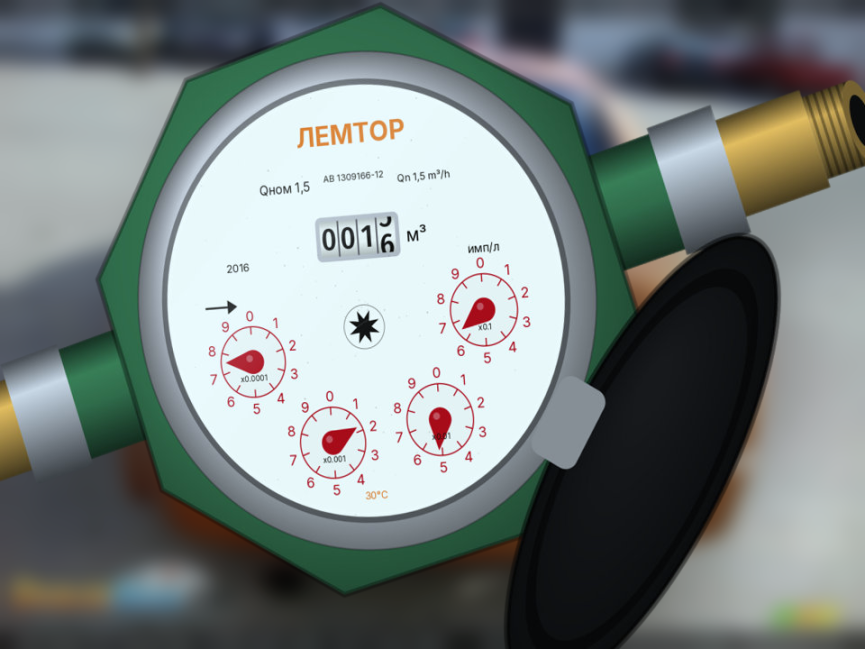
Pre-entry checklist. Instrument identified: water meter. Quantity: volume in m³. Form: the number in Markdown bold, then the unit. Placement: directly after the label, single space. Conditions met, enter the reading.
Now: **15.6517** m³
